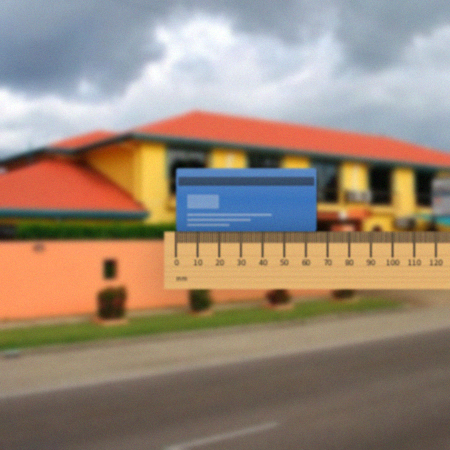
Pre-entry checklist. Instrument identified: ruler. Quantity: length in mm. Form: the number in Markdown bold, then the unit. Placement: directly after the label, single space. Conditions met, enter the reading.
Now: **65** mm
